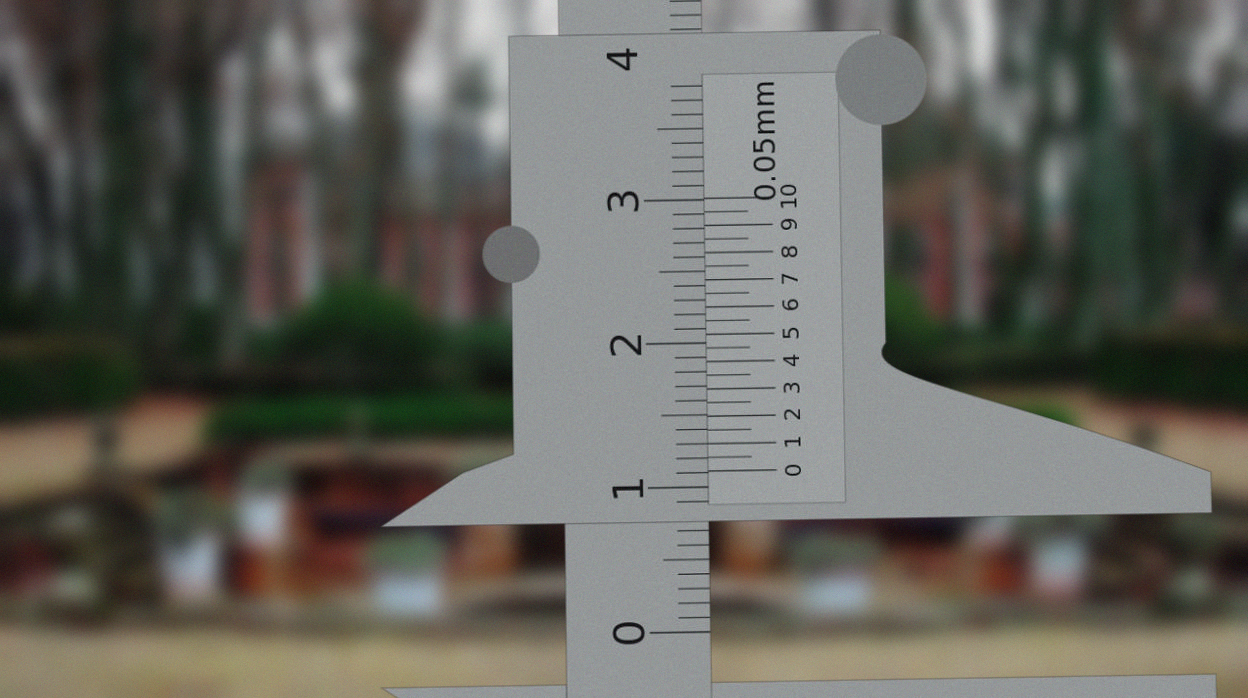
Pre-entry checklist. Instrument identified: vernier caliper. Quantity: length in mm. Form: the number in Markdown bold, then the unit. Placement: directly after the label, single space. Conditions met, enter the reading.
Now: **11.1** mm
